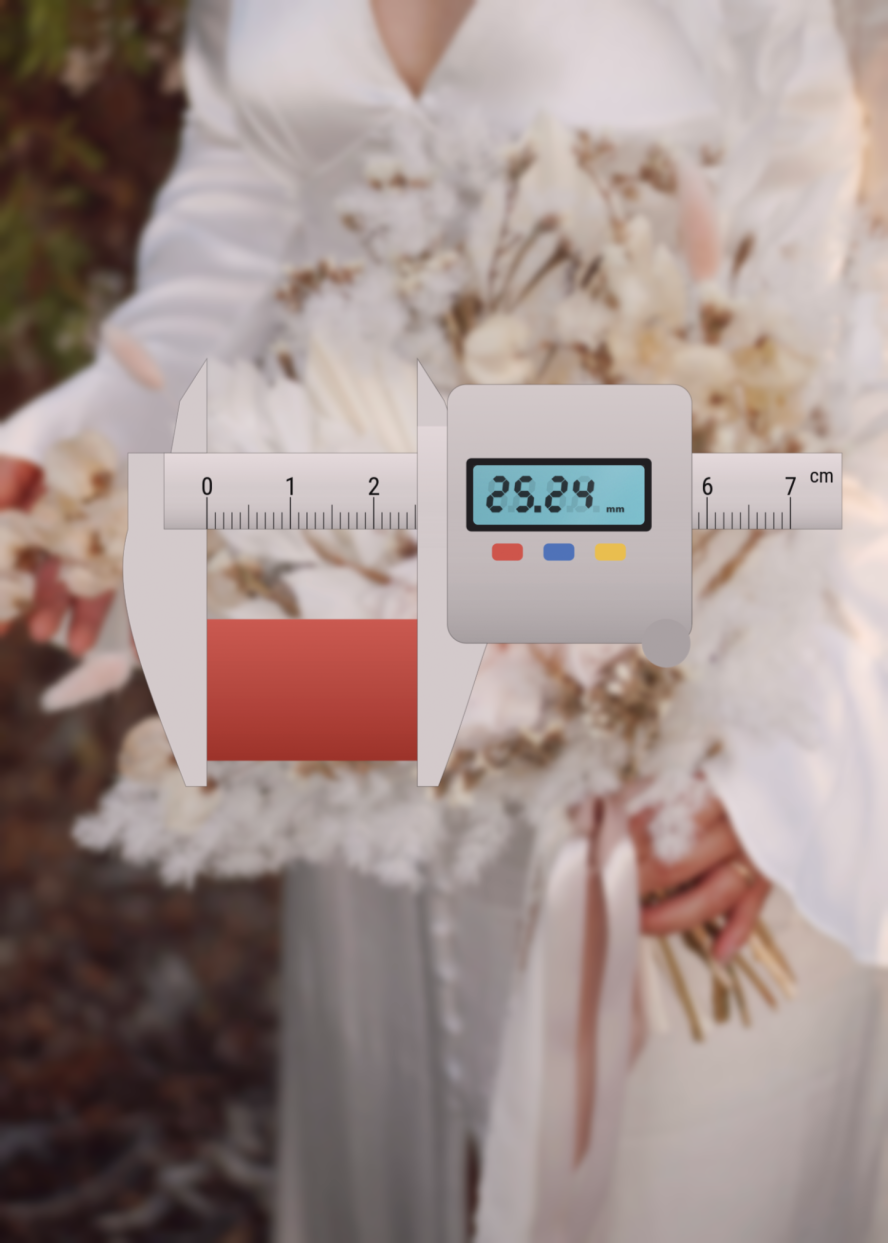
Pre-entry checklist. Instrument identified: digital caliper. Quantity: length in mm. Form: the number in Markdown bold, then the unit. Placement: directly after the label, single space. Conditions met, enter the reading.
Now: **25.24** mm
